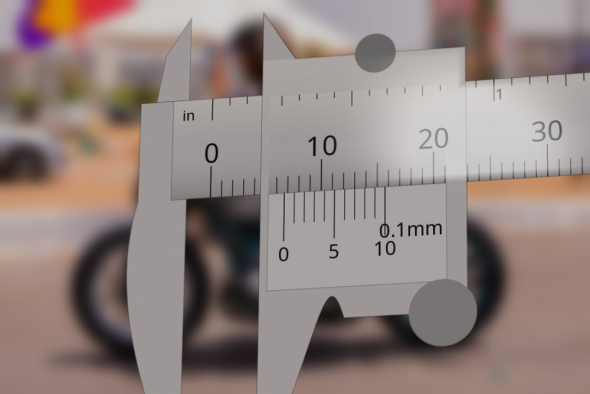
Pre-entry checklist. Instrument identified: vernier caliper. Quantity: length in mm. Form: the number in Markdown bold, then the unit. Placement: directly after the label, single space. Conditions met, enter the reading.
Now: **6.7** mm
